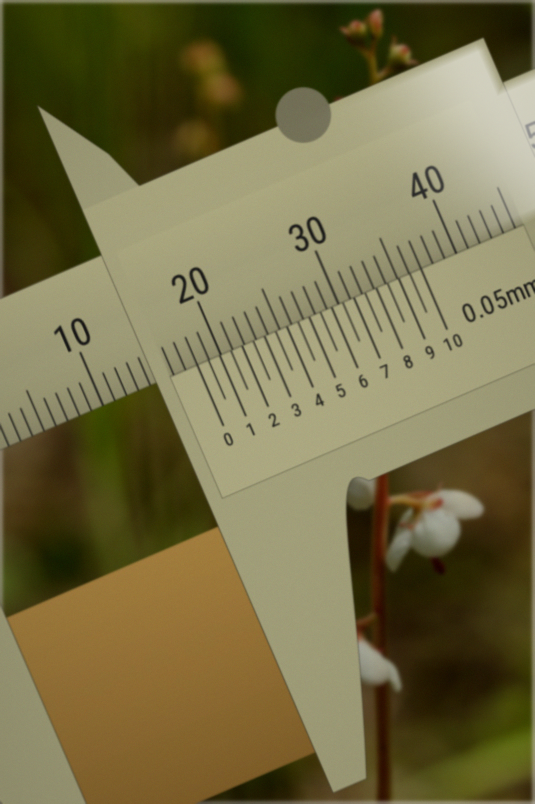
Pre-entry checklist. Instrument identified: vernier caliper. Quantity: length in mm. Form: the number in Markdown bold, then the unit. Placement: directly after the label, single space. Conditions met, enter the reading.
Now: **18.0** mm
